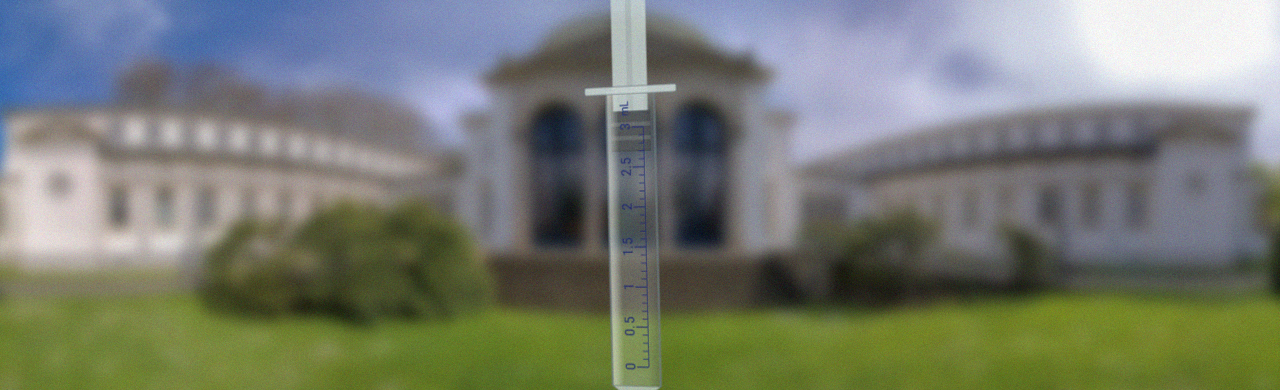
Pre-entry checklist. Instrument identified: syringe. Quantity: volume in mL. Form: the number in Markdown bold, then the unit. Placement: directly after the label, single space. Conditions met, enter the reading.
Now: **2.7** mL
